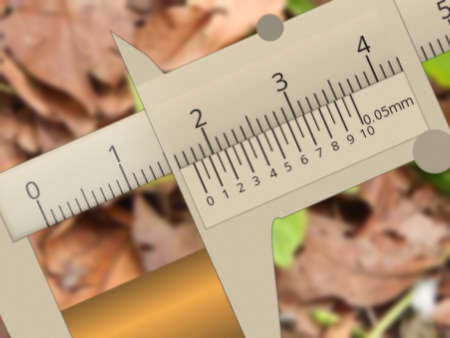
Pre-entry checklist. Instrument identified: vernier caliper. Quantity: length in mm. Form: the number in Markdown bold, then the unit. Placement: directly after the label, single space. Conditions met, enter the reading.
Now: **17.6** mm
